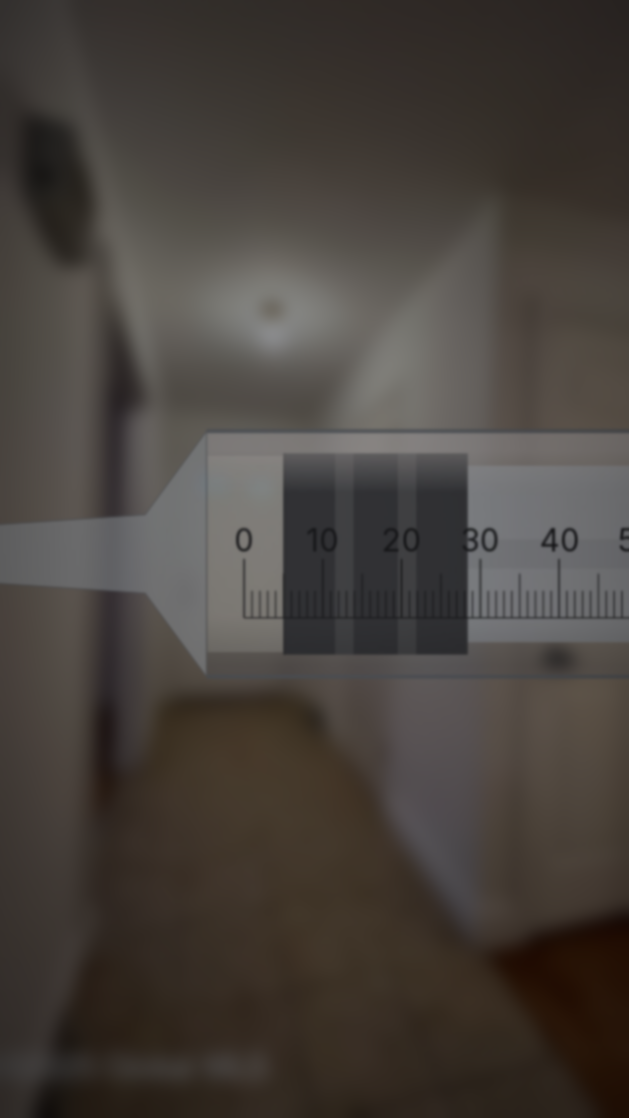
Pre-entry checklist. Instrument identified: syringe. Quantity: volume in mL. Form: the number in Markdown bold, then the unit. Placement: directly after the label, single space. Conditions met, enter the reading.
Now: **5** mL
